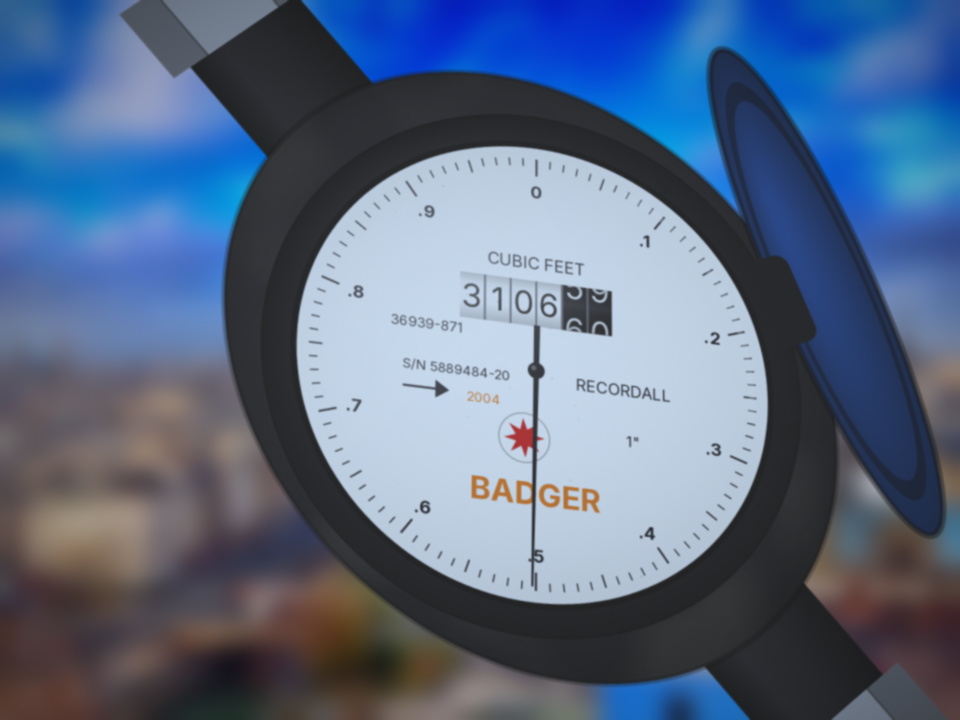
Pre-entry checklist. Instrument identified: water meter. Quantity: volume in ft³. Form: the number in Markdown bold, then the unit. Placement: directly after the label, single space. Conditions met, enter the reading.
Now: **310659.50** ft³
